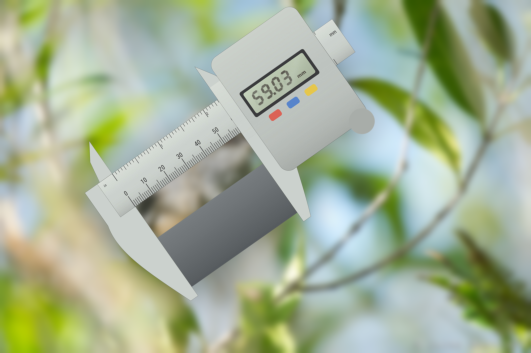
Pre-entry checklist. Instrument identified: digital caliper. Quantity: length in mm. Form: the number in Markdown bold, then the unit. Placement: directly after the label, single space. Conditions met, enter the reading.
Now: **59.03** mm
